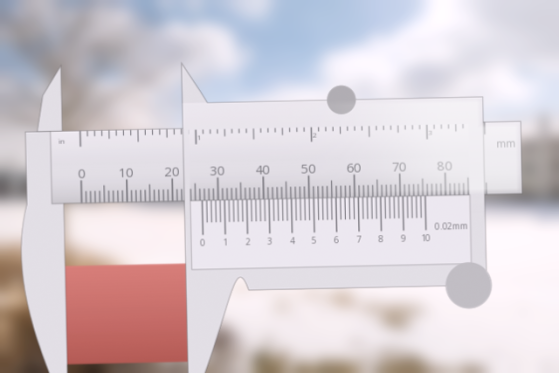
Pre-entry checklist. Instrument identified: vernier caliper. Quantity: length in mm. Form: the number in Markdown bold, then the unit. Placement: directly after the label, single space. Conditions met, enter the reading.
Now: **26.5** mm
